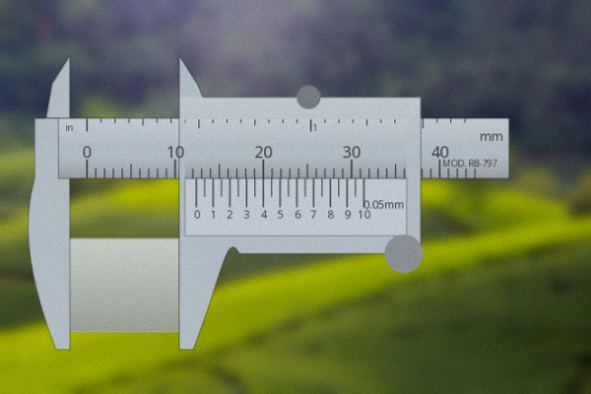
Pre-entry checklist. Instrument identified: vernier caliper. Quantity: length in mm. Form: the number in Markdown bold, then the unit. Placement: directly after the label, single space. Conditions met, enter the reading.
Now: **12.4** mm
